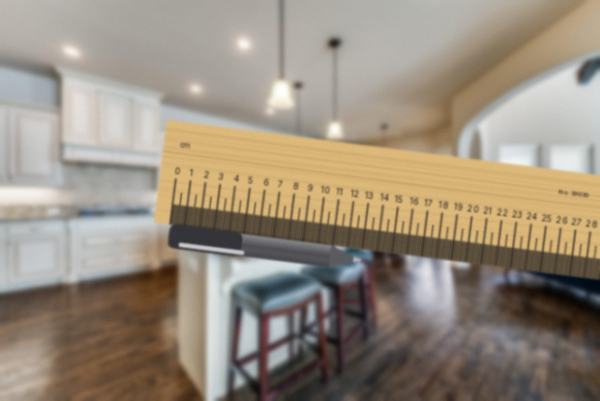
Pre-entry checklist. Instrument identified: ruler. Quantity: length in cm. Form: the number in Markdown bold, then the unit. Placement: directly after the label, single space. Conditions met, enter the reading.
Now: **13** cm
